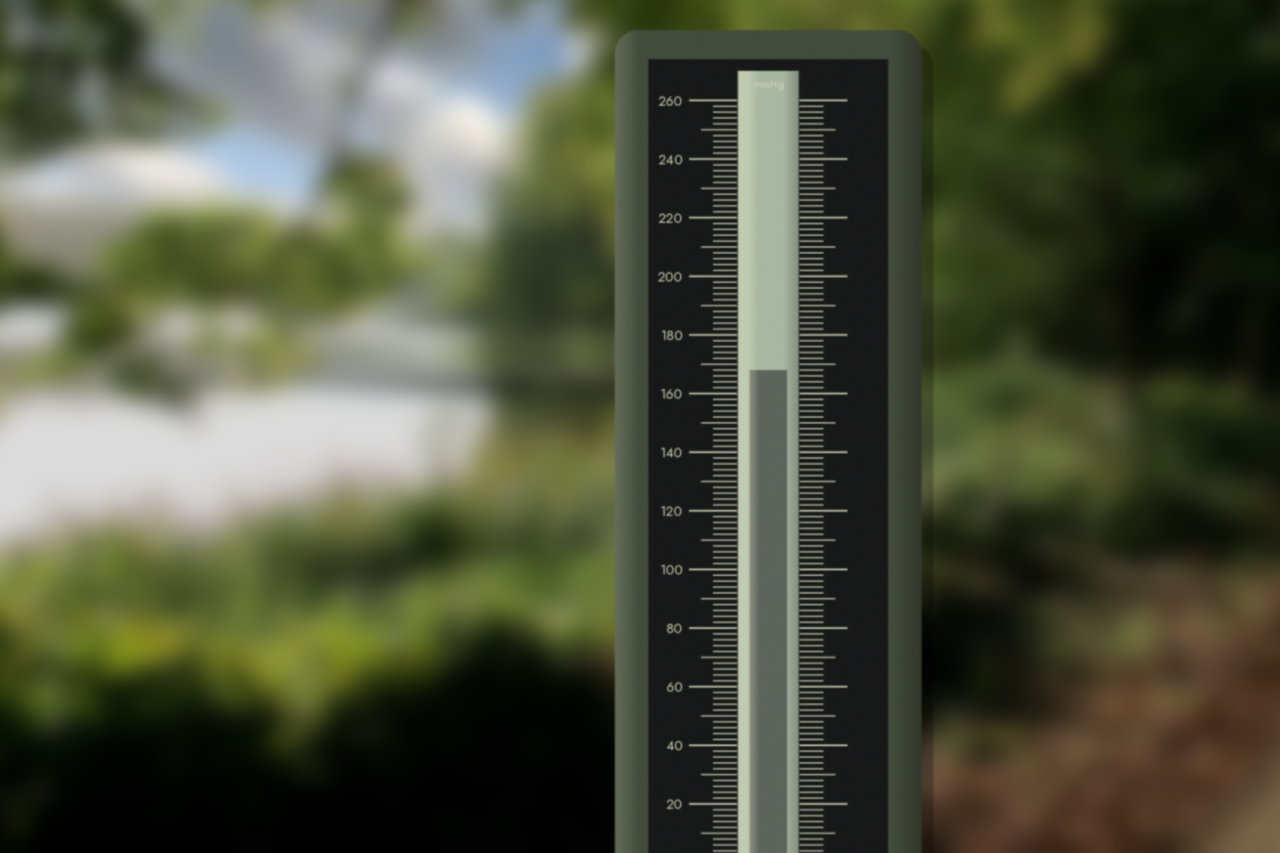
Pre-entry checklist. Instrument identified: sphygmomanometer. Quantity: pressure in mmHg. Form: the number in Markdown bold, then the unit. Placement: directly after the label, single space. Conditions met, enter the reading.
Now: **168** mmHg
